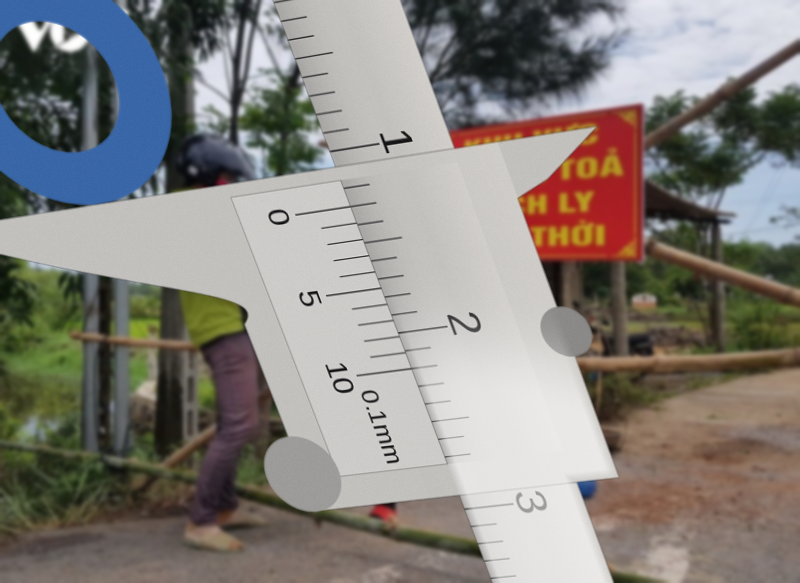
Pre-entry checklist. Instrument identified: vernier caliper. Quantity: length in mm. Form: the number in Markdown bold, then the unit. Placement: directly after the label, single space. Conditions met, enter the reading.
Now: **13.0** mm
